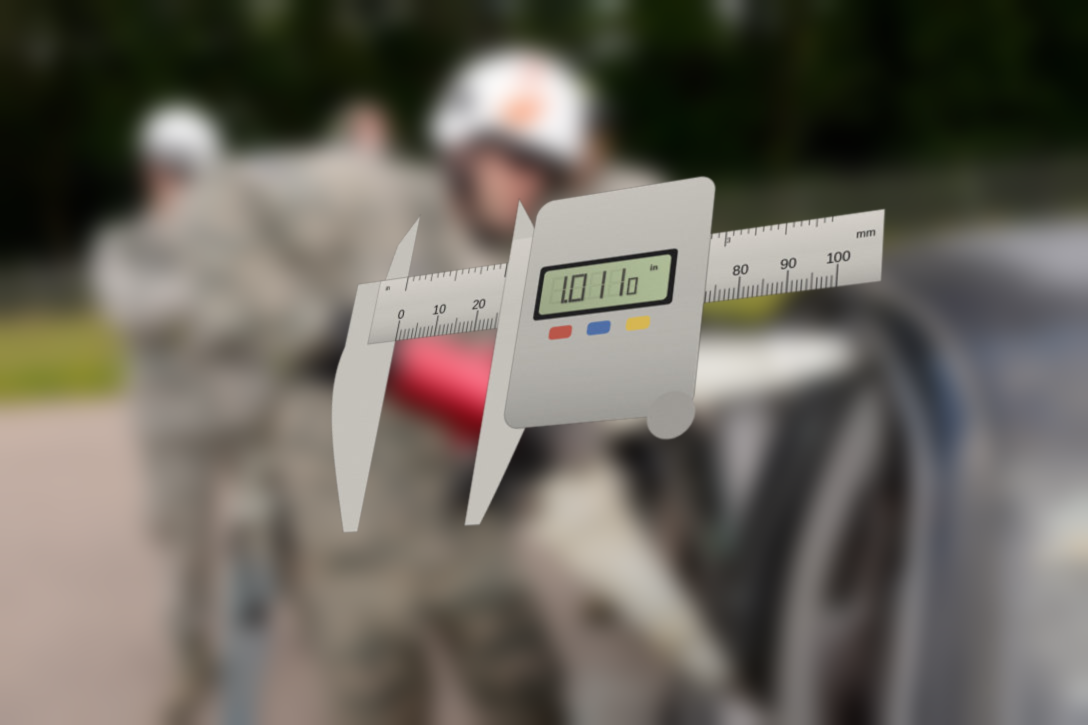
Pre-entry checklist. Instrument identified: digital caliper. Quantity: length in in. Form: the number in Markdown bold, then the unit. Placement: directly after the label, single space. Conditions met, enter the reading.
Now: **1.0110** in
